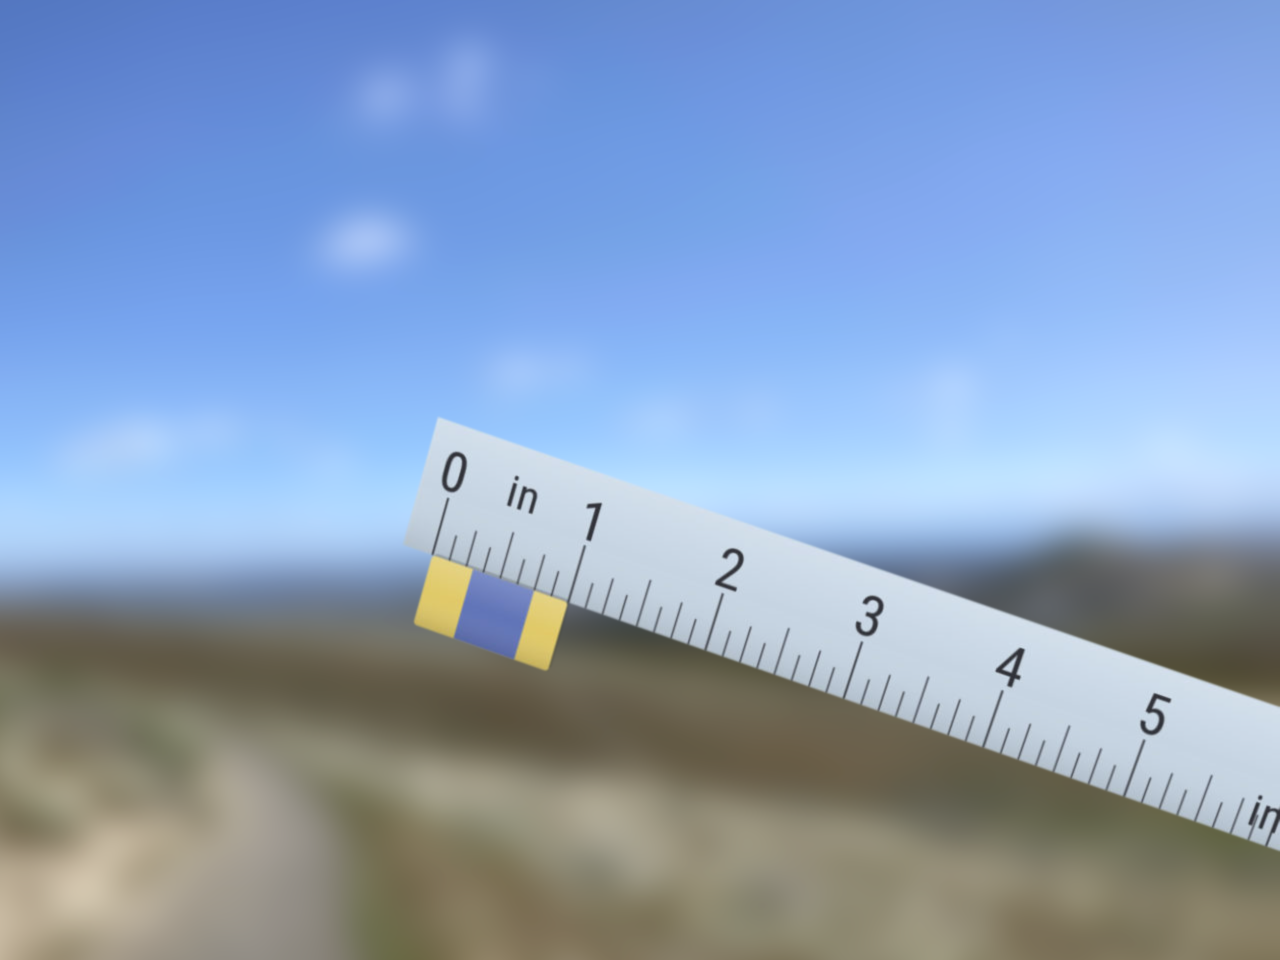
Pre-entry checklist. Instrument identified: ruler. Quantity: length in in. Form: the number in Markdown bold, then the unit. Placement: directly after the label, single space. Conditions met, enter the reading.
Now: **1** in
